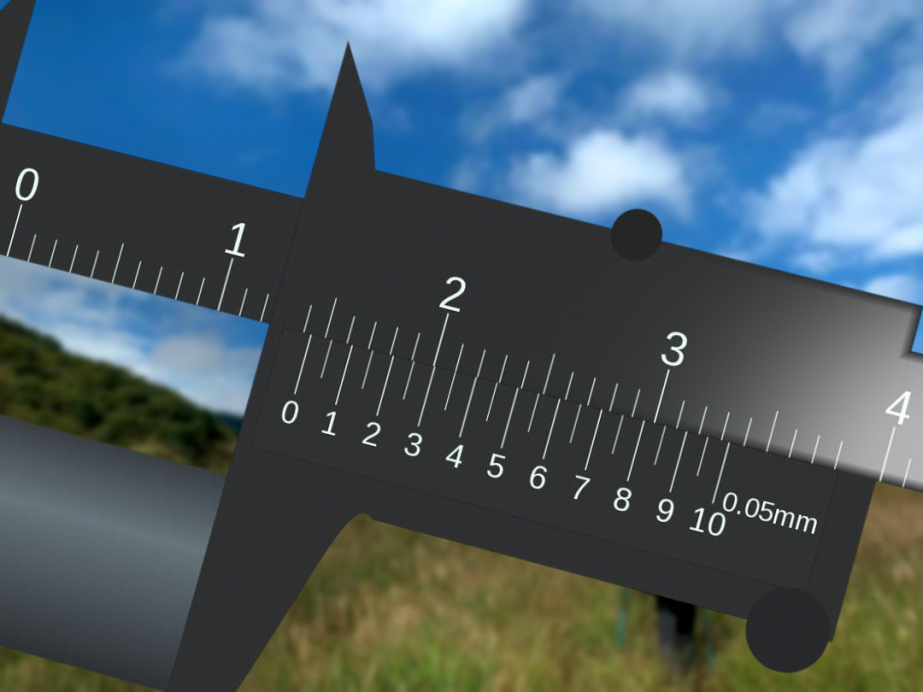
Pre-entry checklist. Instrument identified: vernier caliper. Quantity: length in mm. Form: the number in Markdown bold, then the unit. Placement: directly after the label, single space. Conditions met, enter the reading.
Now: **14.35** mm
